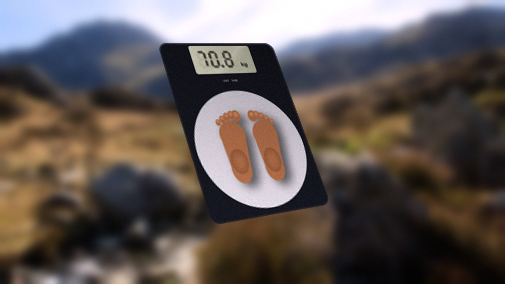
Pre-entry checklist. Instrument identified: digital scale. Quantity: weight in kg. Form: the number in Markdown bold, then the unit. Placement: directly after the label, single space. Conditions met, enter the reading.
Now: **70.8** kg
